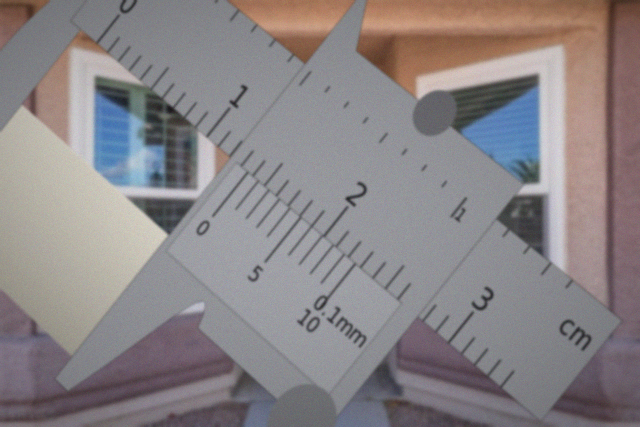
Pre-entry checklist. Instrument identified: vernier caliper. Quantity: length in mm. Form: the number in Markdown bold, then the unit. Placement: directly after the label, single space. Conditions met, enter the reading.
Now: **13.6** mm
